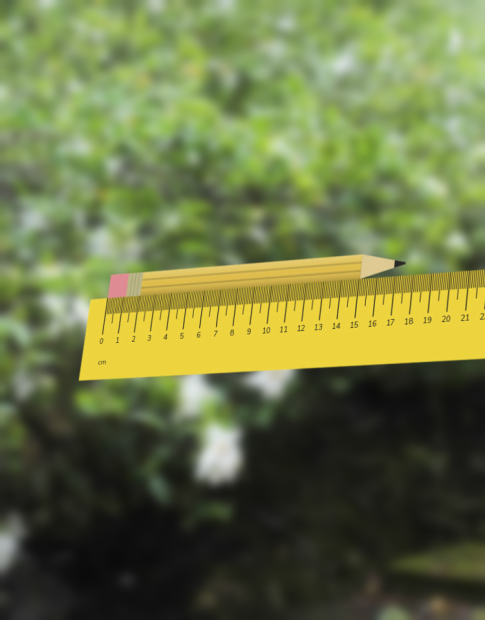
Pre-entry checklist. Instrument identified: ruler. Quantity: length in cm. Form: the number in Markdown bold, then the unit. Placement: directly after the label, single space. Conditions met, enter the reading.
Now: **17.5** cm
